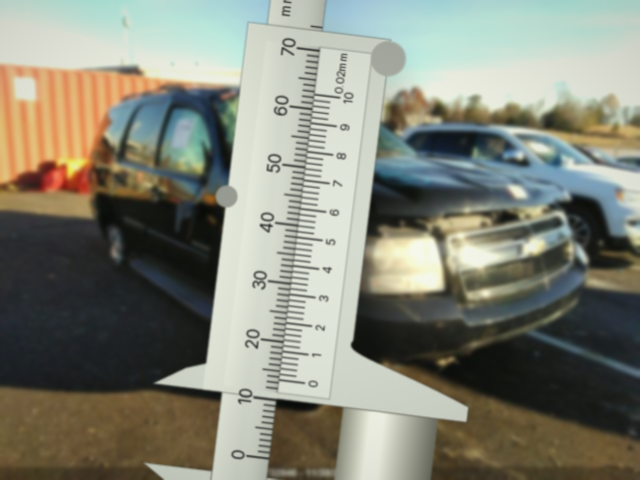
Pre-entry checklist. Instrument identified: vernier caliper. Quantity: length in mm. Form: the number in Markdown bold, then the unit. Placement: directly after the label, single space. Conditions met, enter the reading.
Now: **13.5** mm
